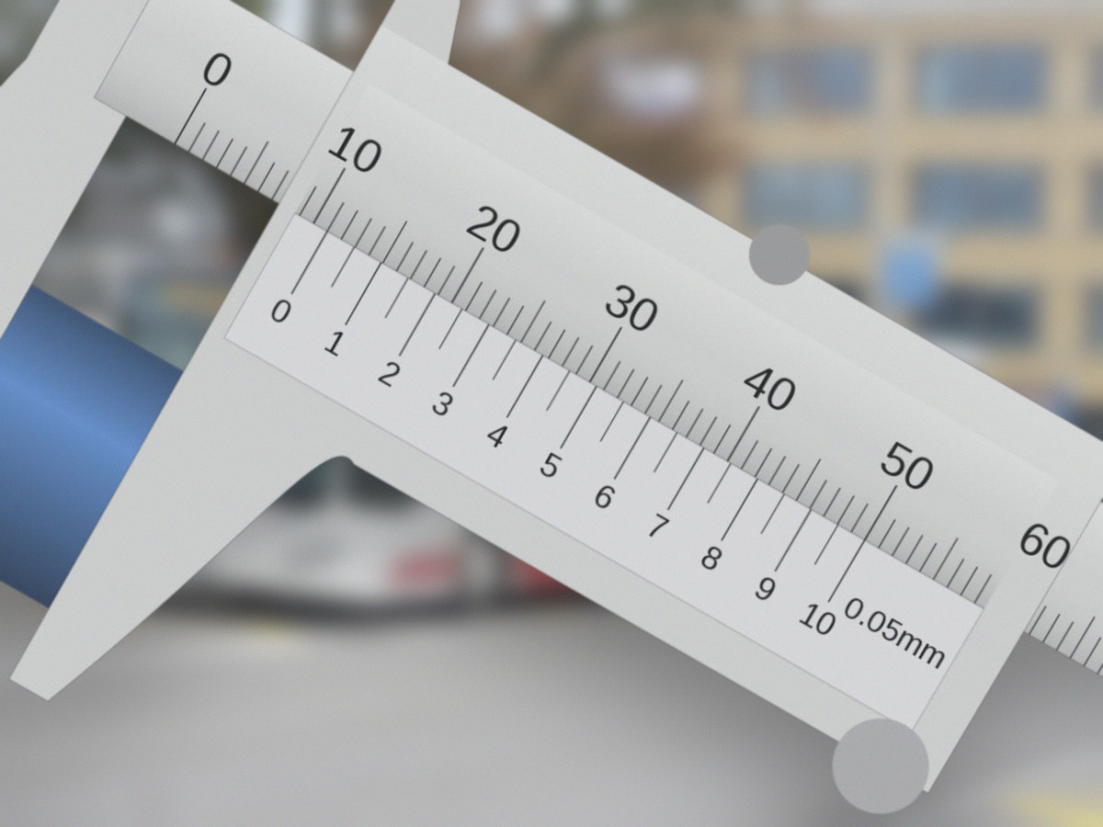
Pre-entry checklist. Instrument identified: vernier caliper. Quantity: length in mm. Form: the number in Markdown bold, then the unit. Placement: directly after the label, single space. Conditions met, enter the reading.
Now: **11.0** mm
